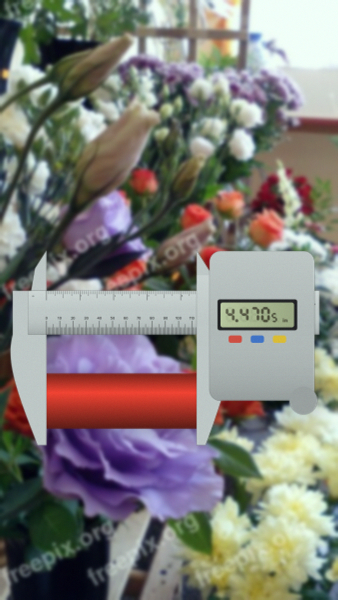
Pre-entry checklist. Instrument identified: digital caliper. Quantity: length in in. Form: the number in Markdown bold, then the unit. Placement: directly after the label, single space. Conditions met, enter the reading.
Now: **4.4705** in
